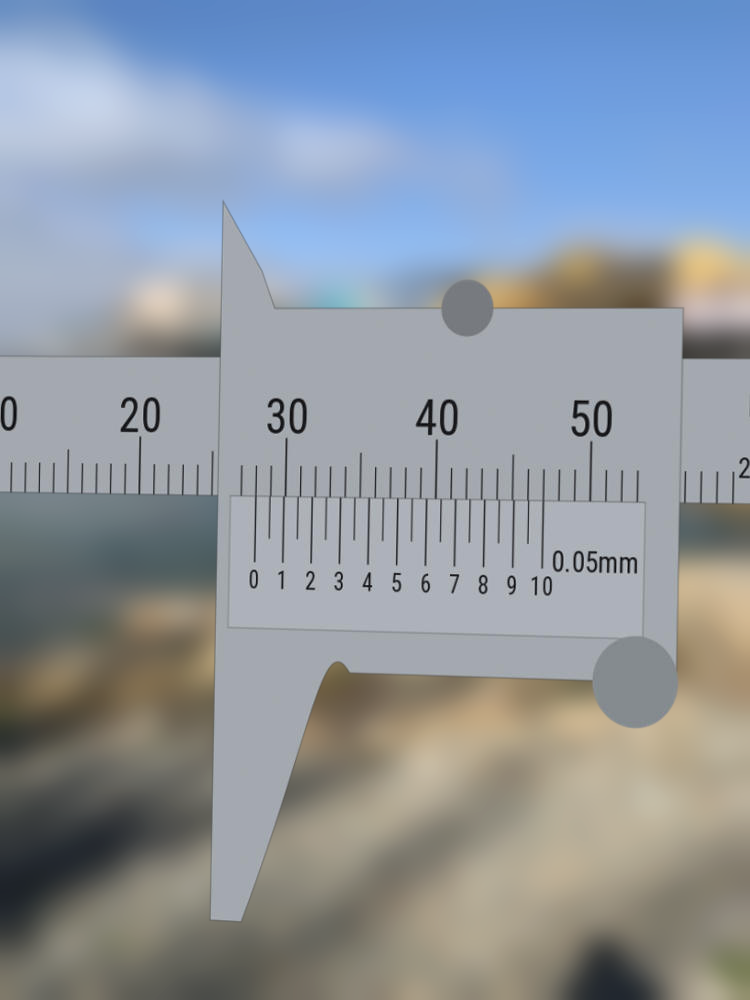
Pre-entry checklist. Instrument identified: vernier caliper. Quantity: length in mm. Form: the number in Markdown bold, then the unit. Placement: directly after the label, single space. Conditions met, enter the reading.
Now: **28.0** mm
